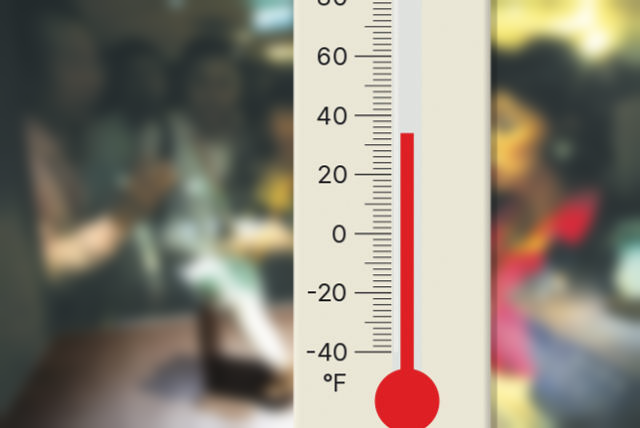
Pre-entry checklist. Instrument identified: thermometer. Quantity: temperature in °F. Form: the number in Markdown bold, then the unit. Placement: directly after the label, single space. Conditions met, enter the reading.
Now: **34** °F
